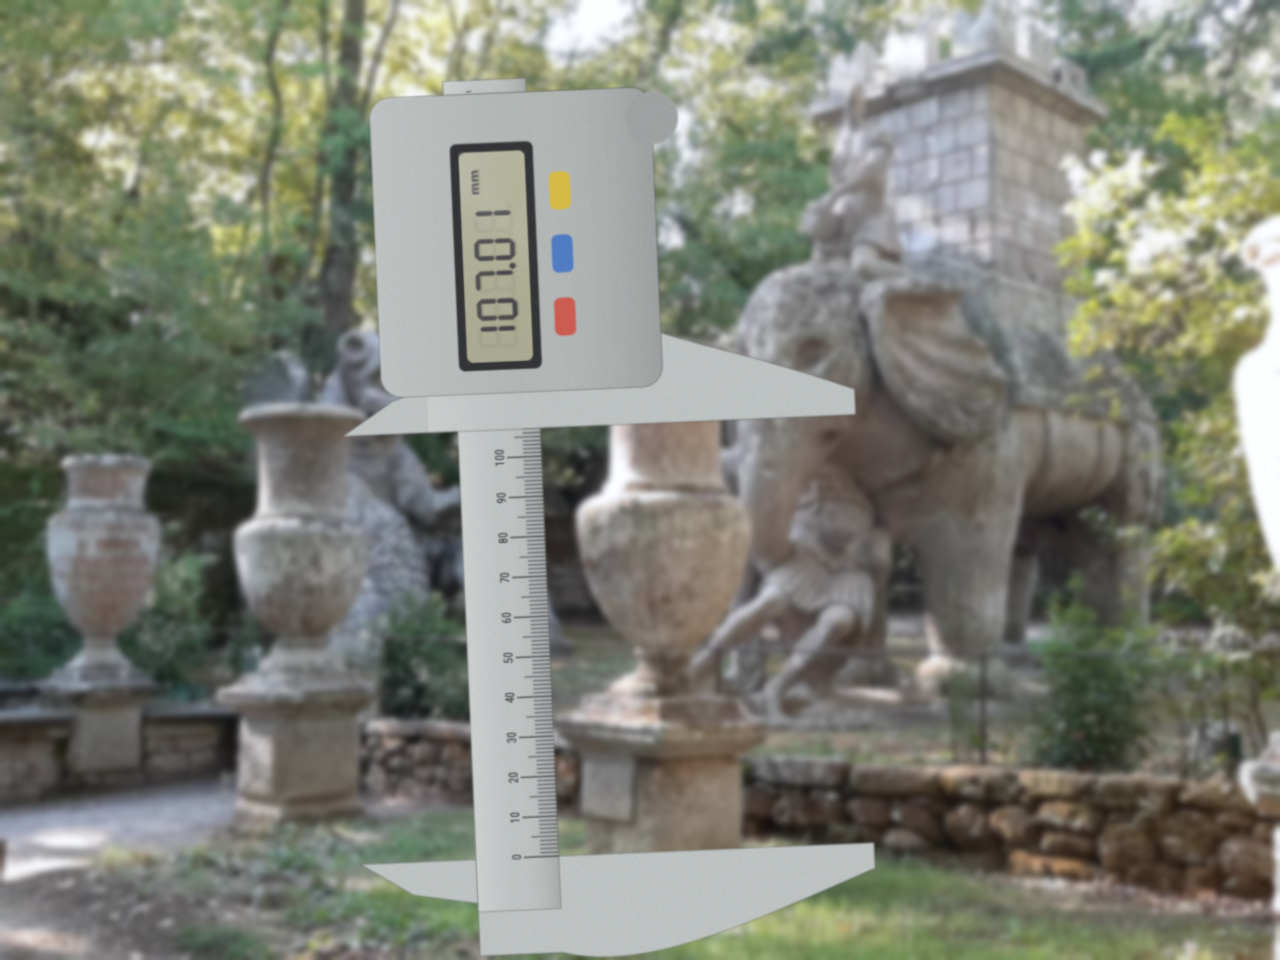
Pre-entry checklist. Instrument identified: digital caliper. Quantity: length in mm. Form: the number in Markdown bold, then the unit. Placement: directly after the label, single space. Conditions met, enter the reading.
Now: **107.01** mm
